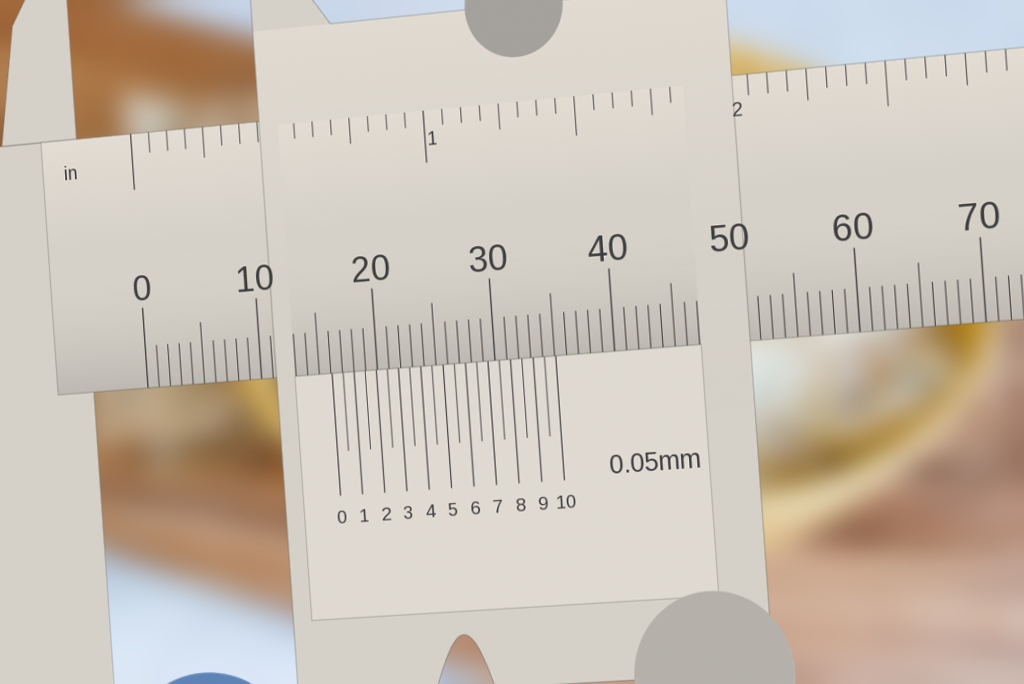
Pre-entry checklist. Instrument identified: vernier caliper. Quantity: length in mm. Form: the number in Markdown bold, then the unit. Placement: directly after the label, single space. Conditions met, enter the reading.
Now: **16.1** mm
